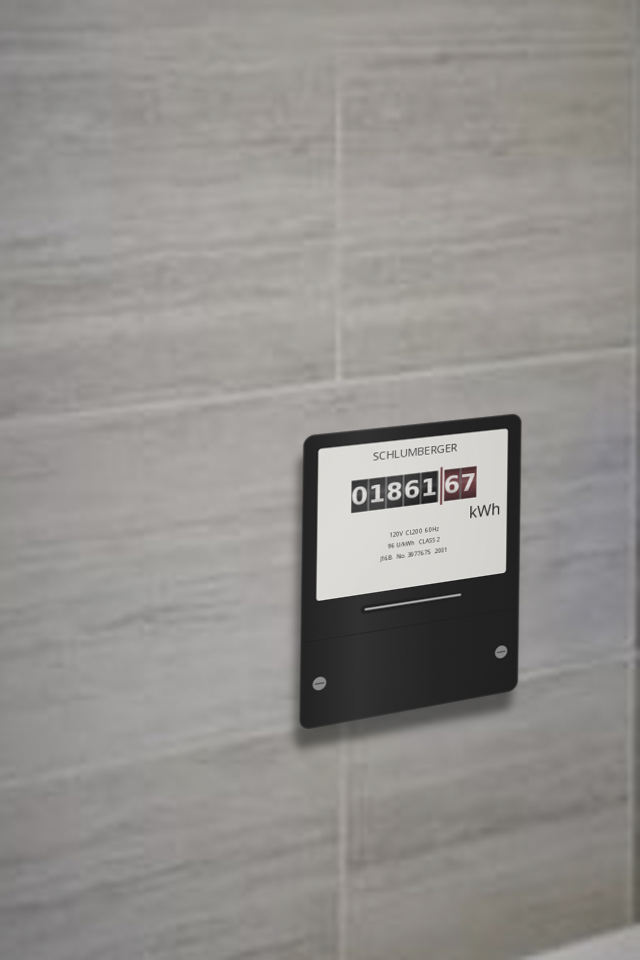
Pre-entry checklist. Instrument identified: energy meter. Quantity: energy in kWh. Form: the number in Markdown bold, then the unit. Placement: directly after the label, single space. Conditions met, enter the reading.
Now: **1861.67** kWh
